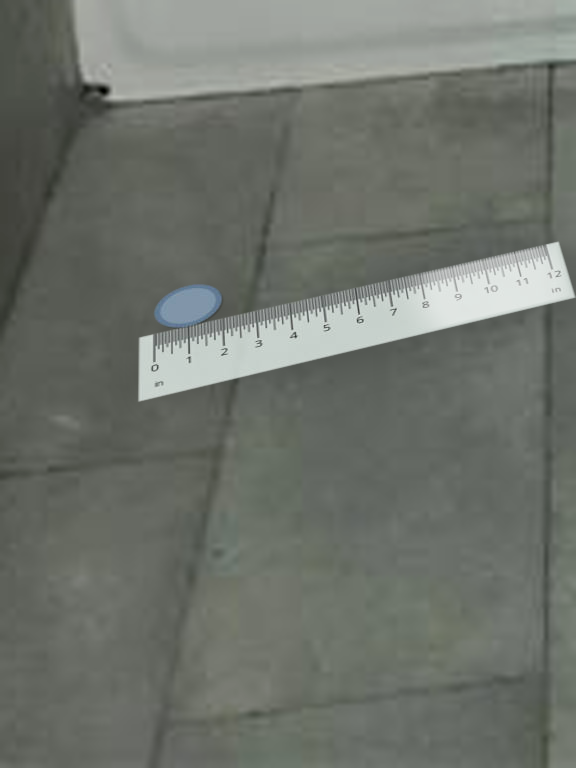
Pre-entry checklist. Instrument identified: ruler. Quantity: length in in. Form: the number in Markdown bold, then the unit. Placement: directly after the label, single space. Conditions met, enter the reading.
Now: **2** in
